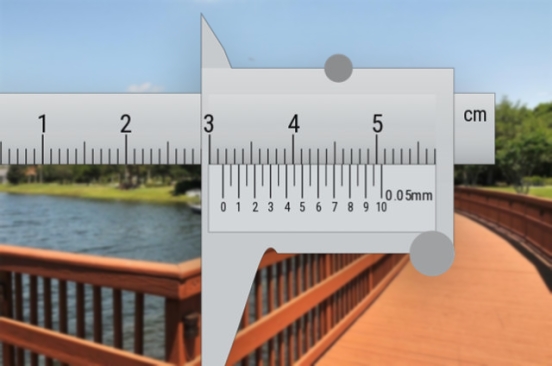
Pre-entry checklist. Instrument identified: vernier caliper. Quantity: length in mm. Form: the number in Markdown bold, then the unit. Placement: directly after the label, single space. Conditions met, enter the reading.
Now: **31.6** mm
